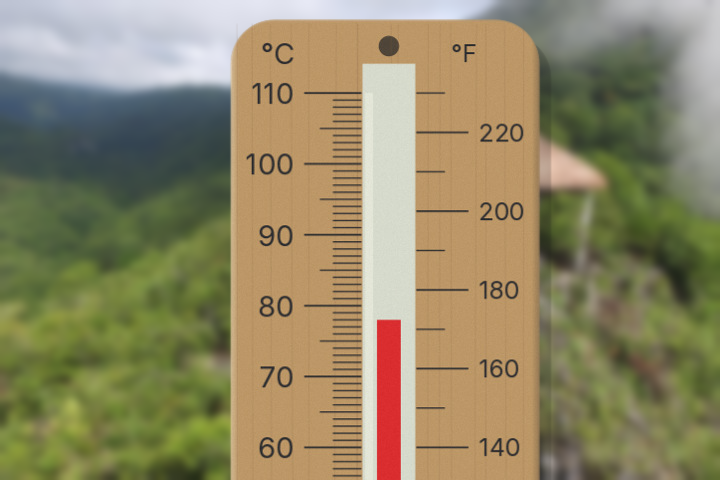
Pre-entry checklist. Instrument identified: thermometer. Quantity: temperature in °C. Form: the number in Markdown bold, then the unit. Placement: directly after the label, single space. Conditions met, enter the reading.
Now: **78** °C
